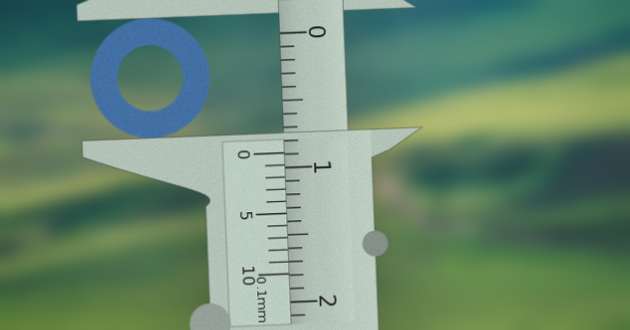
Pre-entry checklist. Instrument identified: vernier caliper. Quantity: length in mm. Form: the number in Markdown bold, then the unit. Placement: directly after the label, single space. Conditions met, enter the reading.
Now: **8.9** mm
